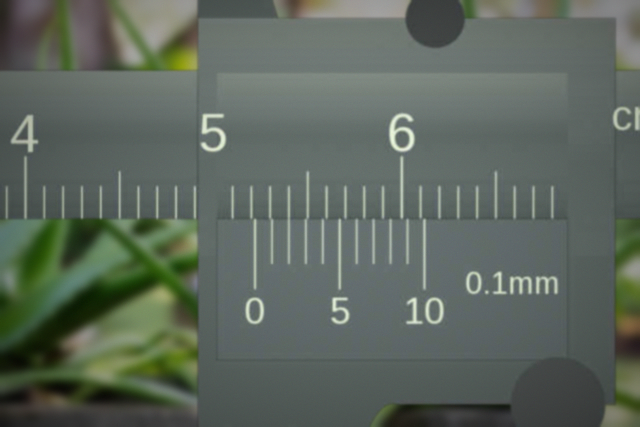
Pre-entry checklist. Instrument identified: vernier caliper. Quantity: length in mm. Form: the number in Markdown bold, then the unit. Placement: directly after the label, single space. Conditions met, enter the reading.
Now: **52.2** mm
